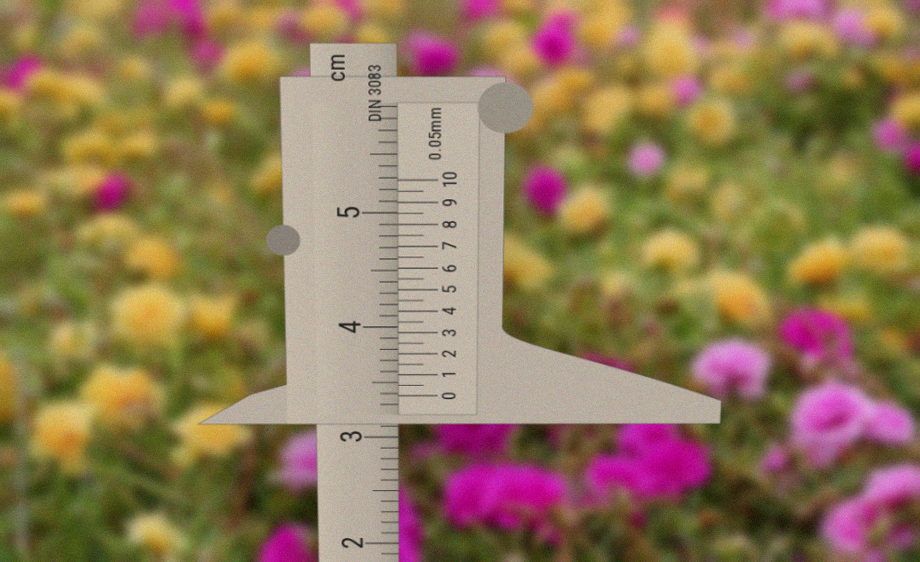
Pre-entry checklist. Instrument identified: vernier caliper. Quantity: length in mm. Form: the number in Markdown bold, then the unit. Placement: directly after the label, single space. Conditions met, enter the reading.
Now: **33.8** mm
